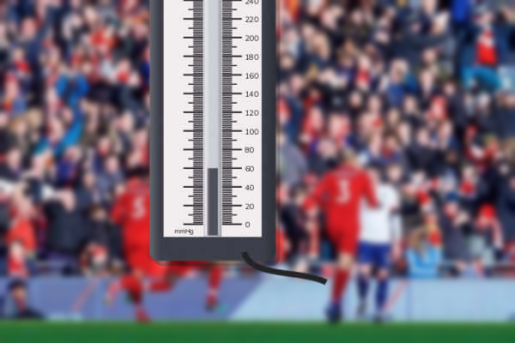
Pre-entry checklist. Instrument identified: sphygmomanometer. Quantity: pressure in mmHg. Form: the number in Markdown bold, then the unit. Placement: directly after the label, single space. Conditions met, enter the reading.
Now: **60** mmHg
